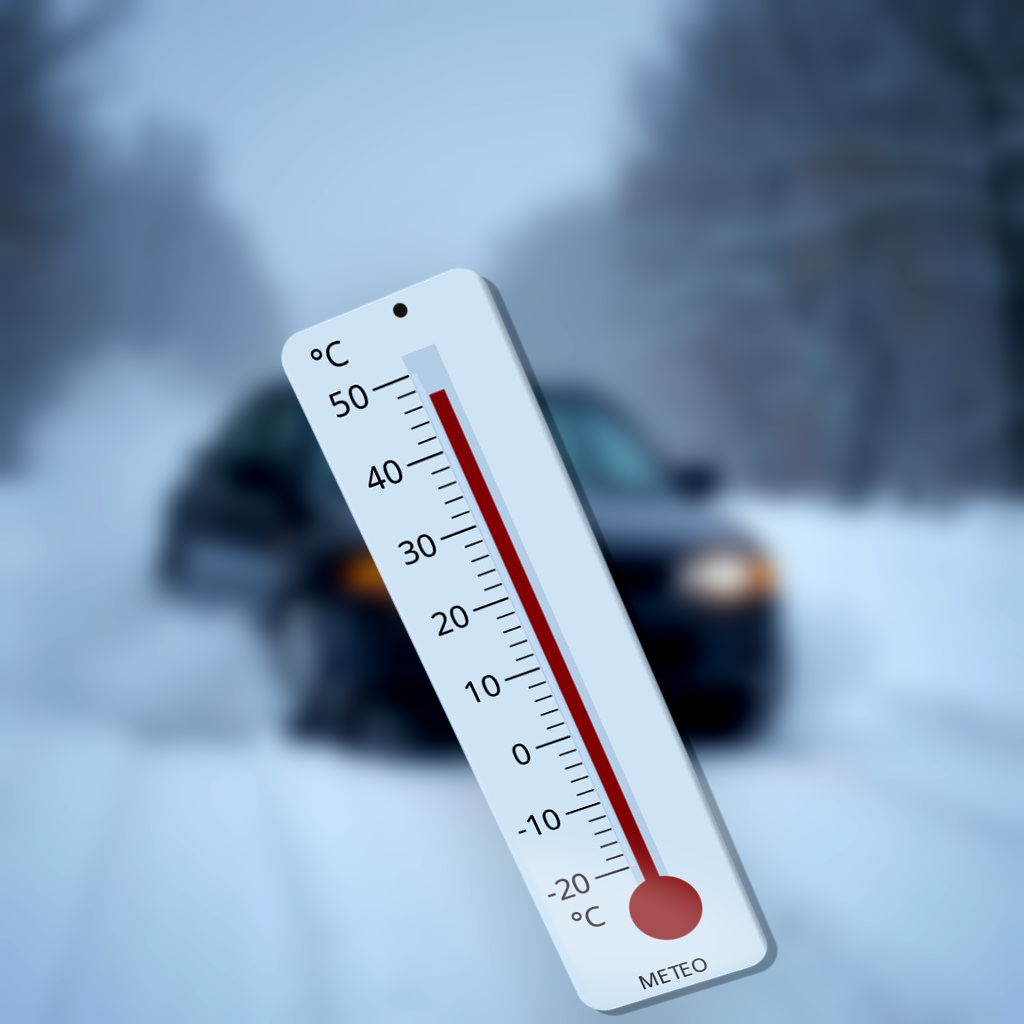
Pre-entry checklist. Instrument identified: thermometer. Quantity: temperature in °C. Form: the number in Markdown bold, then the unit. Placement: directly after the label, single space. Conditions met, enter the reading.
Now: **47** °C
